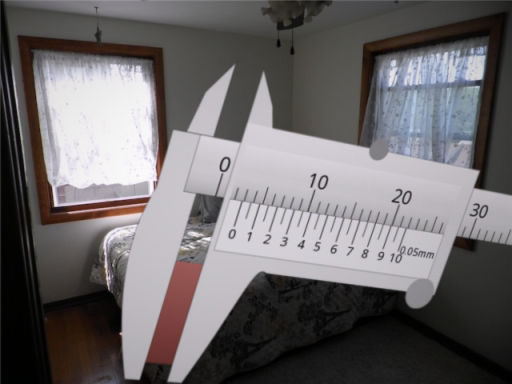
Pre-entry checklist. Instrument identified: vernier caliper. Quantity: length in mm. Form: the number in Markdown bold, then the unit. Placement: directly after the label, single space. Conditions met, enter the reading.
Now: **2.8** mm
